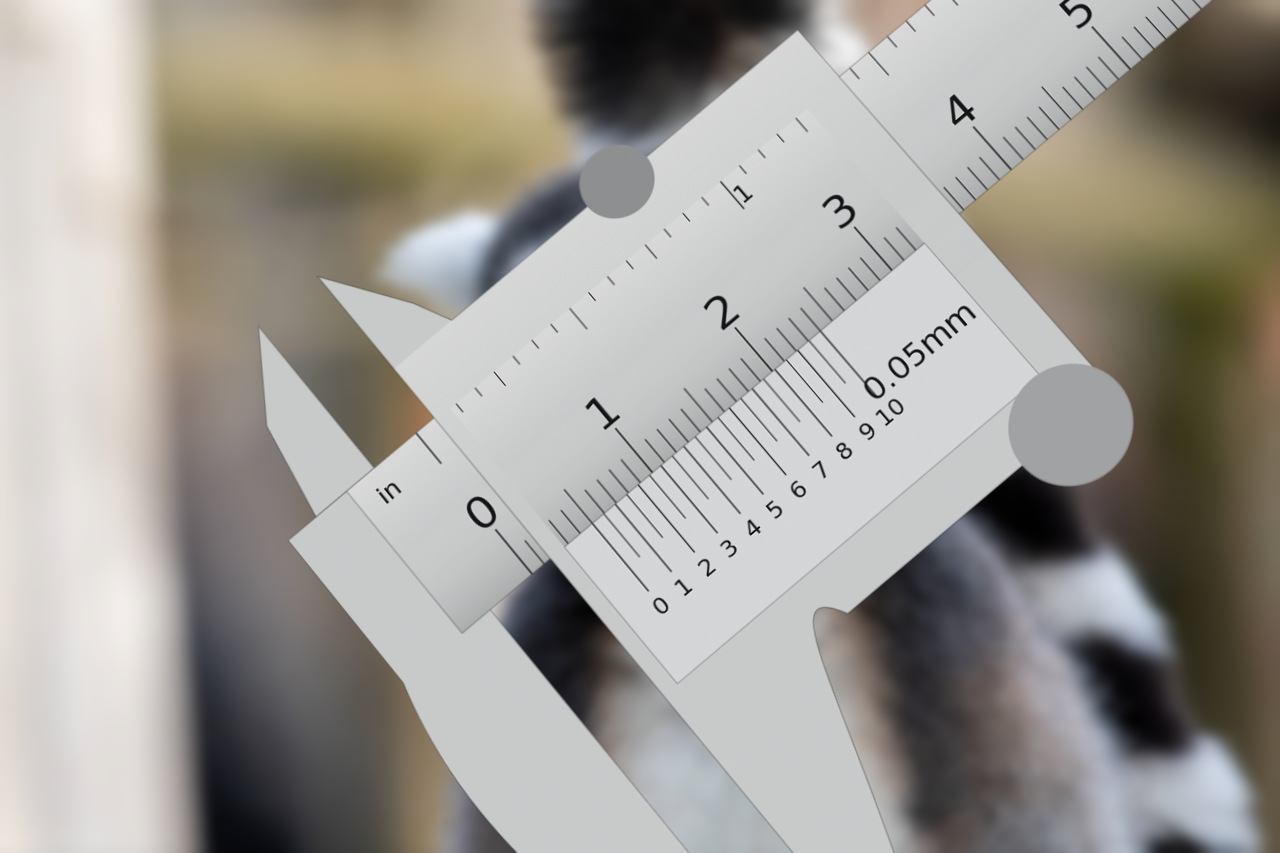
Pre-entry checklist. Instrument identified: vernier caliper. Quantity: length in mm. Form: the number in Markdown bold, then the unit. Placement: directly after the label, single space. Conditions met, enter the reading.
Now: **5.0** mm
